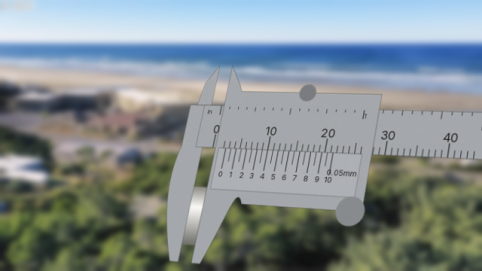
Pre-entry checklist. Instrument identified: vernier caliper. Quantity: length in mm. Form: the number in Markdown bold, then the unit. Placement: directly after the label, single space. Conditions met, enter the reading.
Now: **2.4** mm
